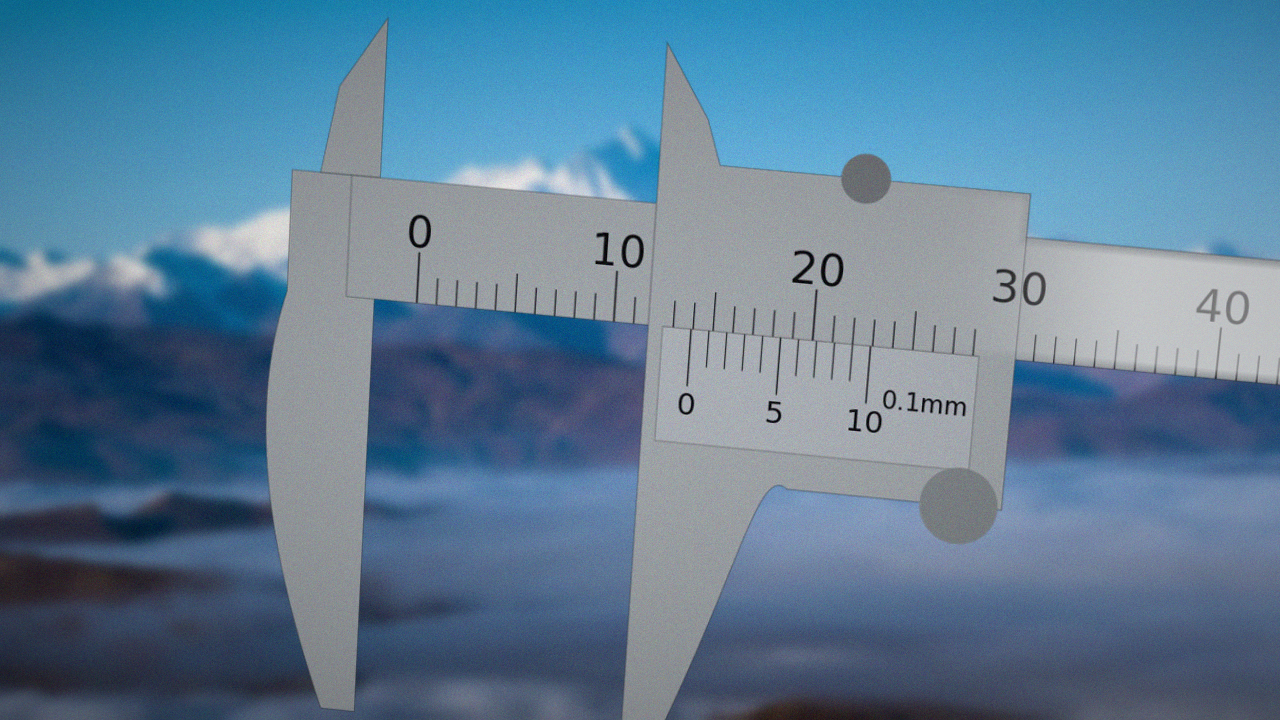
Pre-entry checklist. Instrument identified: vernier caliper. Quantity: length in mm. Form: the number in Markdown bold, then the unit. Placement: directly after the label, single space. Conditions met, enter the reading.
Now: **13.9** mm
